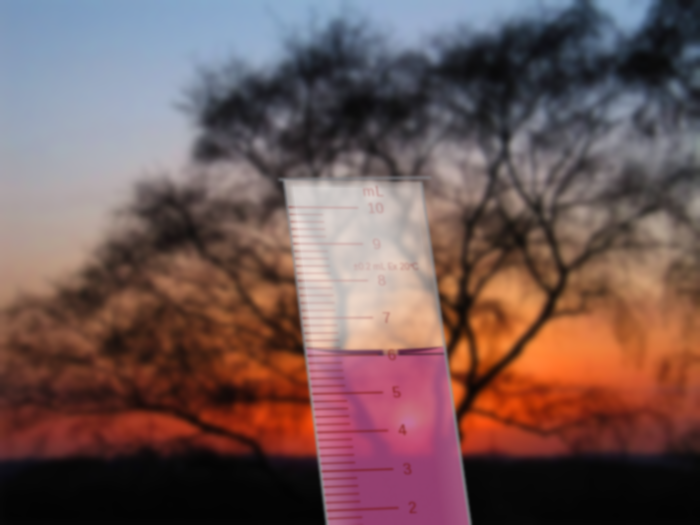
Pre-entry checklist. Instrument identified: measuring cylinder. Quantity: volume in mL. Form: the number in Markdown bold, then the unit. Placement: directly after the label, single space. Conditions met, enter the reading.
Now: **6** mL
